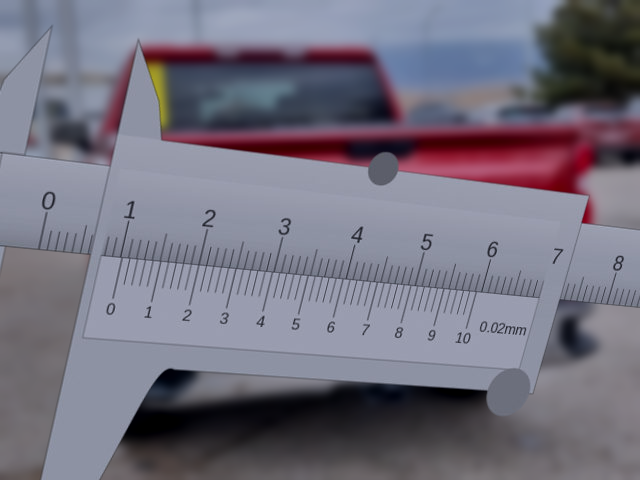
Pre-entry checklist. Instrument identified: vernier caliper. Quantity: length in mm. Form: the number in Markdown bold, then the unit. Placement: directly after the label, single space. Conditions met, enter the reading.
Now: **10.2** mm
